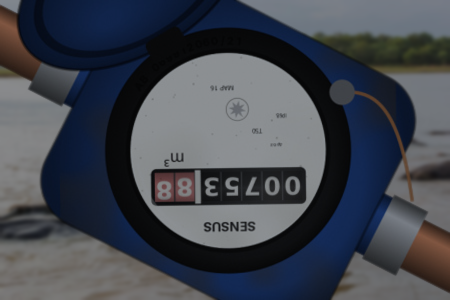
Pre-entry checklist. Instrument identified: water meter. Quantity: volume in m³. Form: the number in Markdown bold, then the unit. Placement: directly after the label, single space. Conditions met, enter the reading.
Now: **753.88** m³
